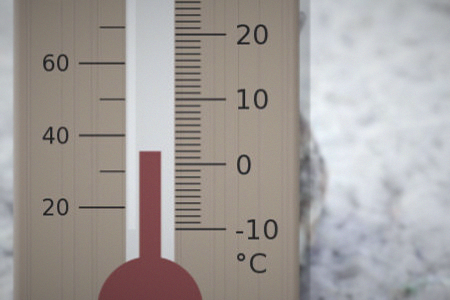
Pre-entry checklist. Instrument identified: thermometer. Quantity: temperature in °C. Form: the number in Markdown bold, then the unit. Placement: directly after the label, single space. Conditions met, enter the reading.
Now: **2** °C
